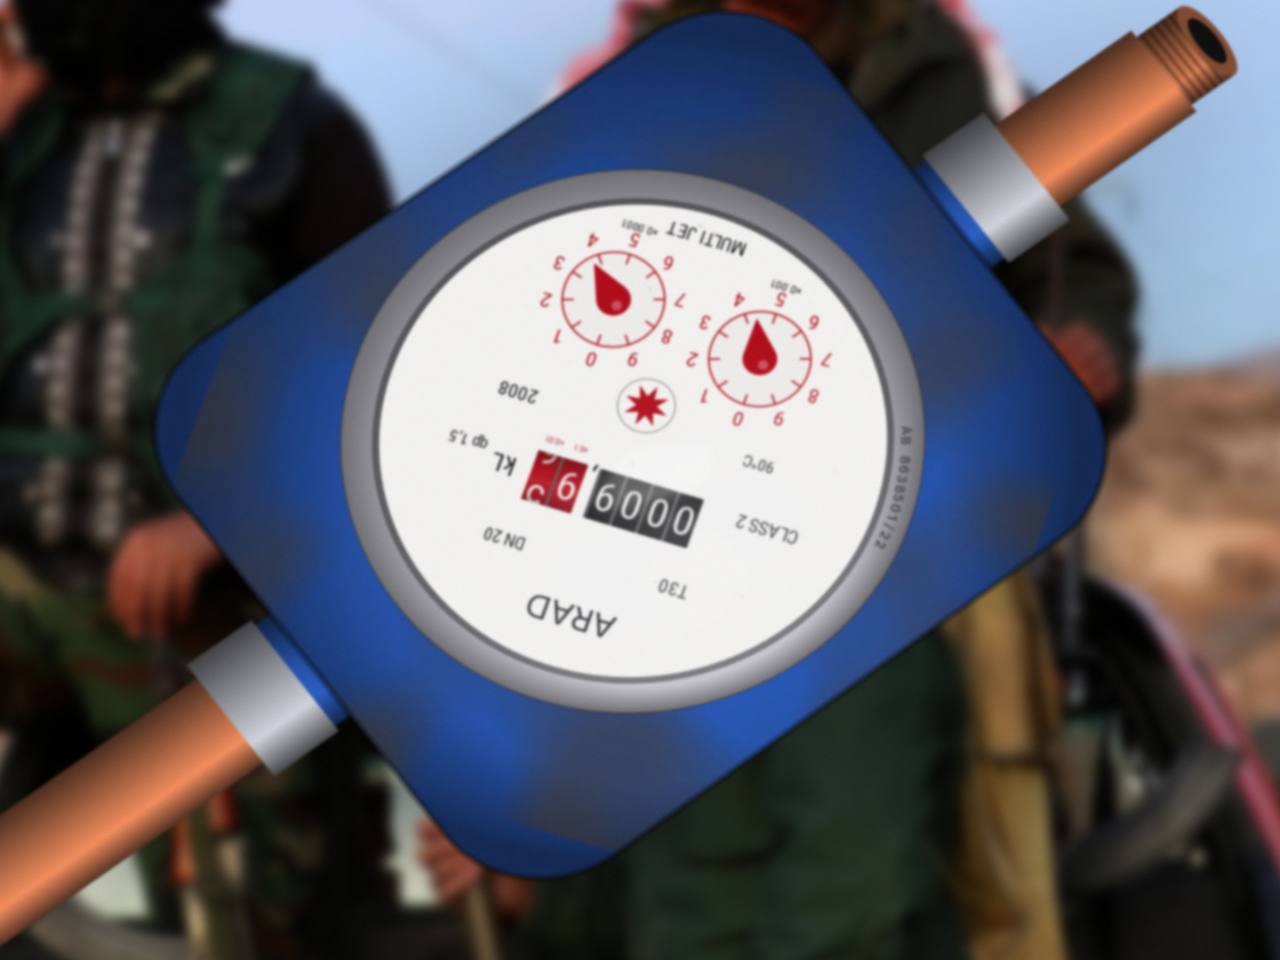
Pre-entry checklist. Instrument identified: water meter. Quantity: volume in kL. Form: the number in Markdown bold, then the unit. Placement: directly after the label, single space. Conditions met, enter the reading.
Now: **9.9543** kL
